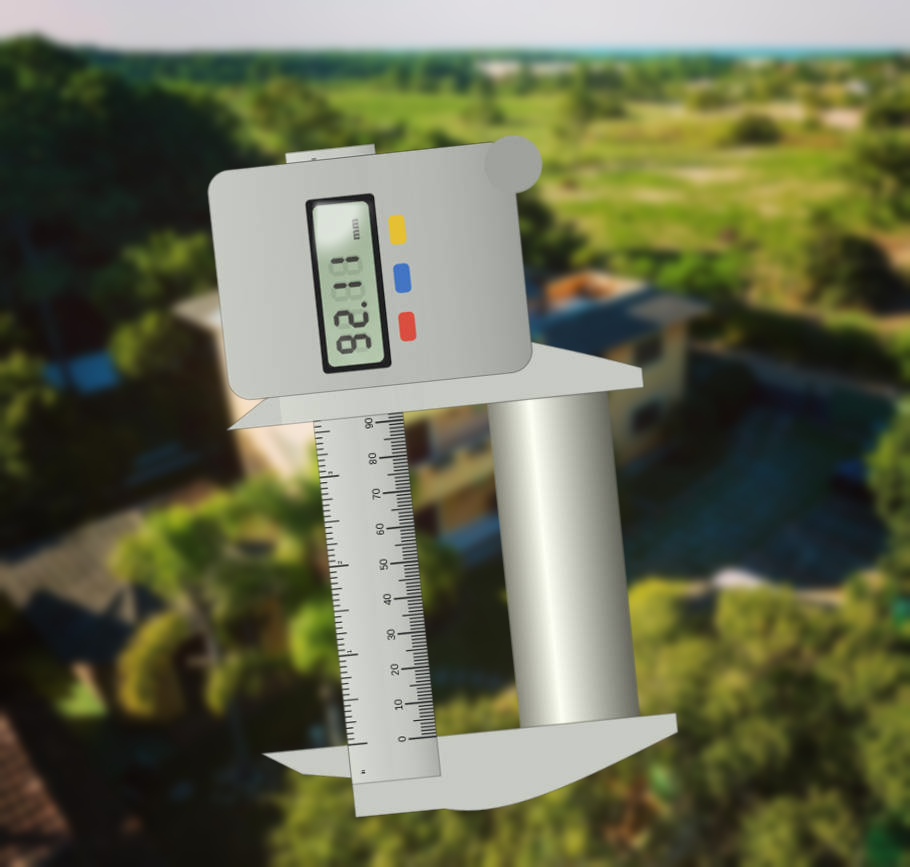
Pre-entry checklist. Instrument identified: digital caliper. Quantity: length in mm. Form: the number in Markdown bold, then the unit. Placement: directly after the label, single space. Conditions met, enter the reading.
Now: **92.11** mm
